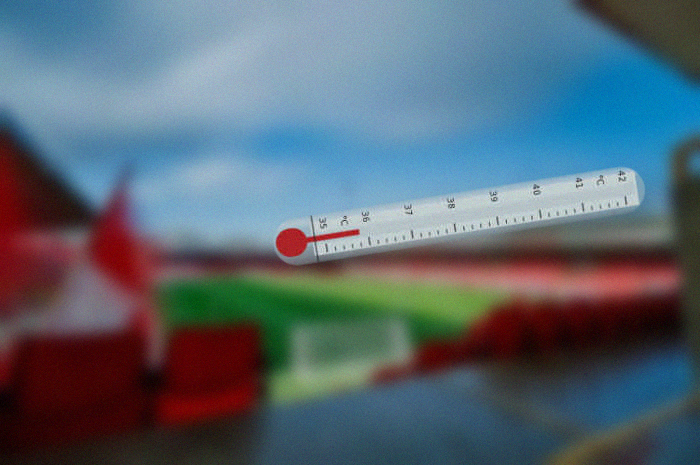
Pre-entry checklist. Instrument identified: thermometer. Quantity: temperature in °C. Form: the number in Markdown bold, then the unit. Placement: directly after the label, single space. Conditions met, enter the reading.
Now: **35.8** °C
